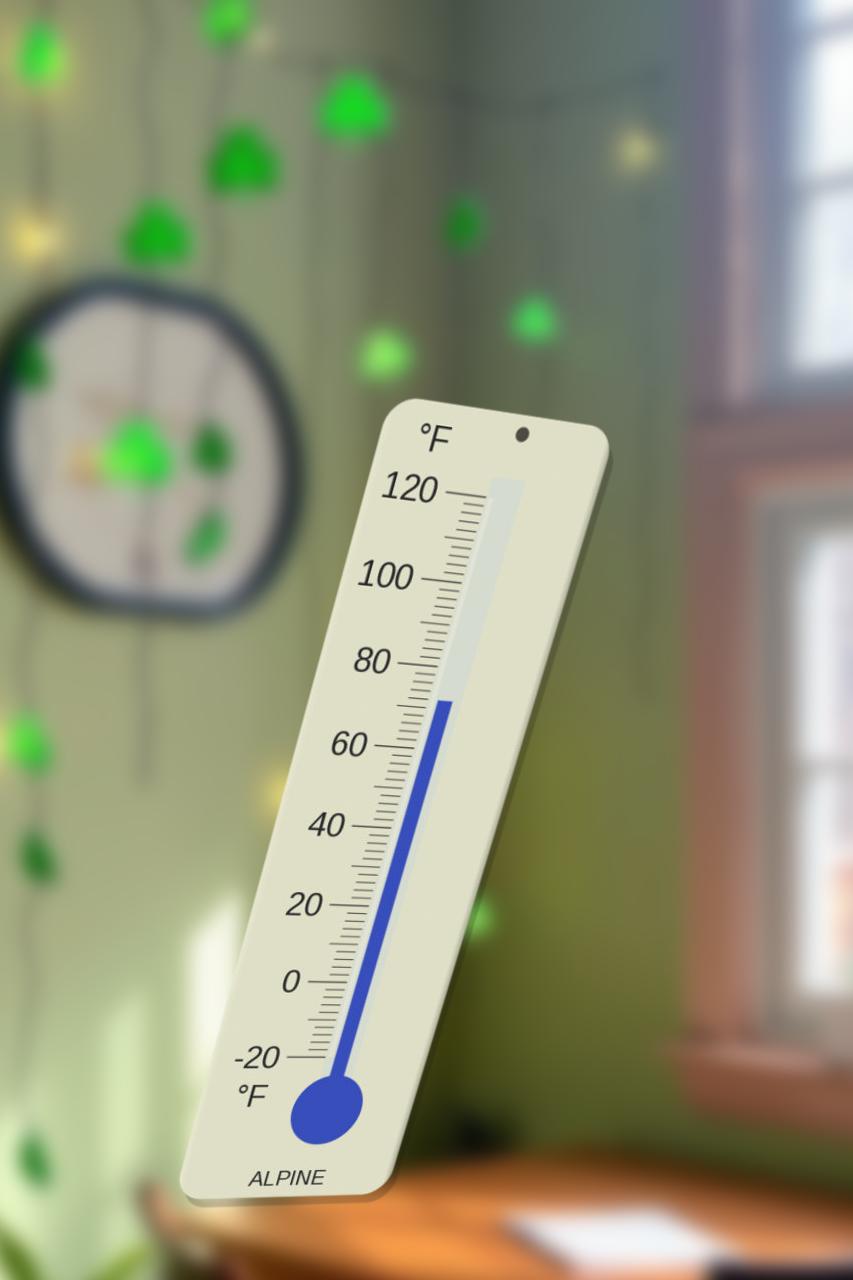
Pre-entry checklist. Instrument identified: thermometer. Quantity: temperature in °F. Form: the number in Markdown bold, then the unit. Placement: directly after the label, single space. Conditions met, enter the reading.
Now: **72** °F
